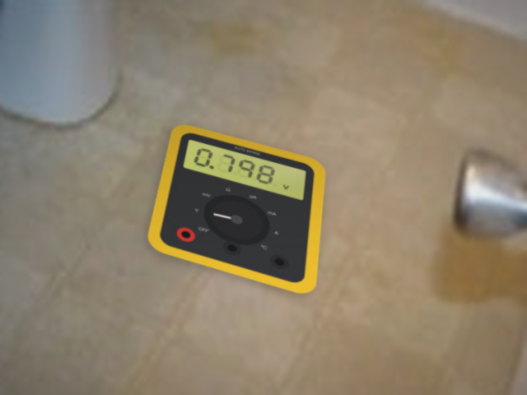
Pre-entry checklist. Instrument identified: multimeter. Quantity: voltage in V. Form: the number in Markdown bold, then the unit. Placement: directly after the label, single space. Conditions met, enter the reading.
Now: **0.798** V
